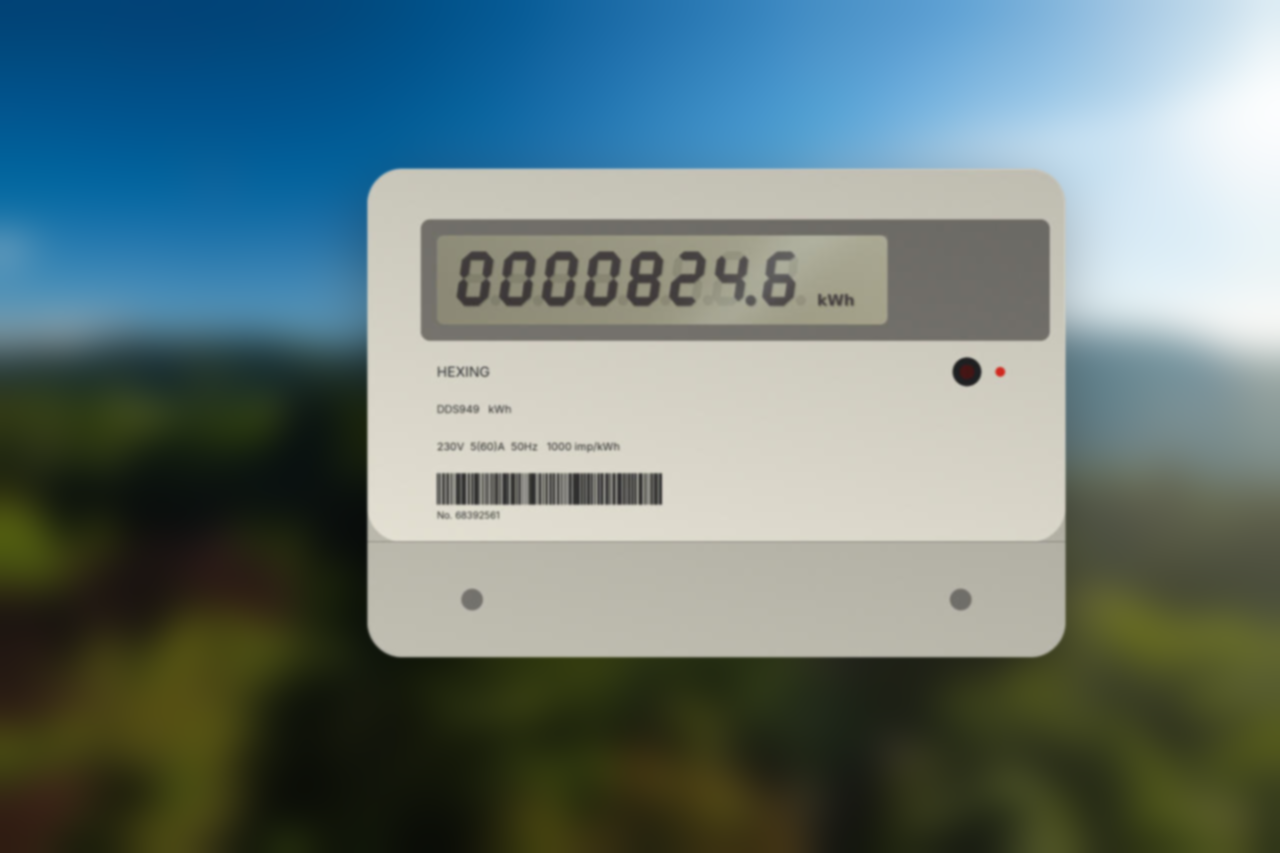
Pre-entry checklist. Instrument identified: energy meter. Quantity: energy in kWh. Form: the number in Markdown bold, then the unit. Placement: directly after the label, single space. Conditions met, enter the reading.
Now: **824.6** kWh
